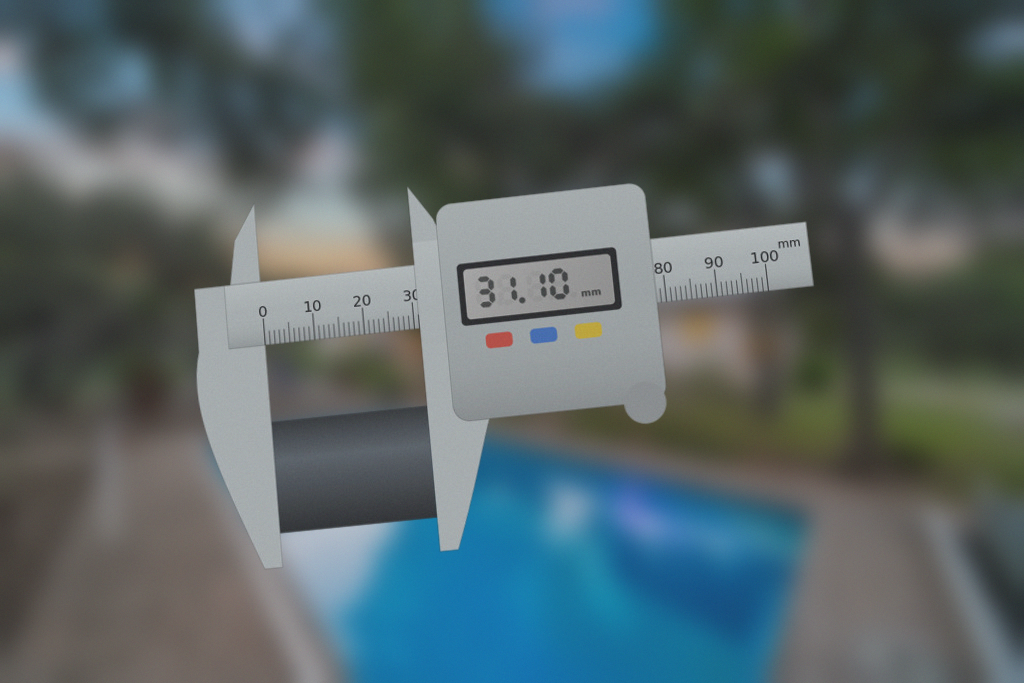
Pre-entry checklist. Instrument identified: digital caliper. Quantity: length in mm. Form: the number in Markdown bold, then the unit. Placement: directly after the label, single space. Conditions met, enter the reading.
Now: **31.10** mm
